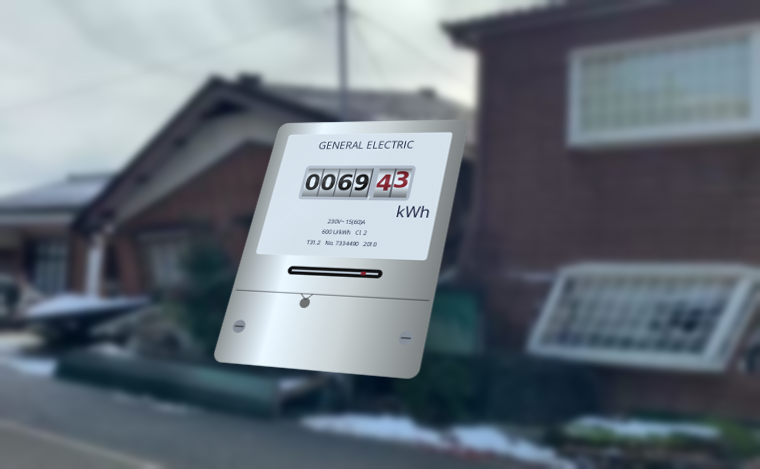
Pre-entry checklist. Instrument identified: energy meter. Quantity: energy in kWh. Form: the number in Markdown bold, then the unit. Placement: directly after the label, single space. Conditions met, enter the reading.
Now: **69.43** kWh
